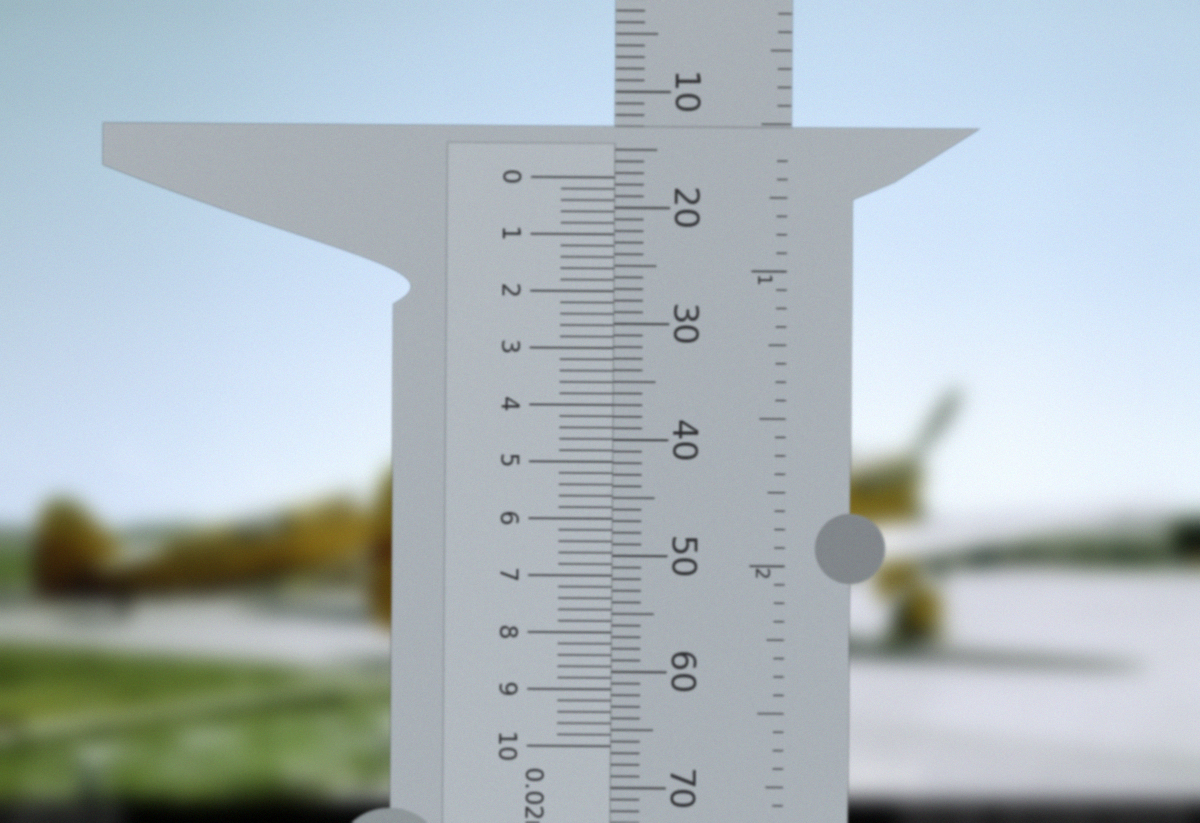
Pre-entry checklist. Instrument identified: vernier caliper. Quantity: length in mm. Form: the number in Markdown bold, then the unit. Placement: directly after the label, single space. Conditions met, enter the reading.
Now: **17.4** mm
